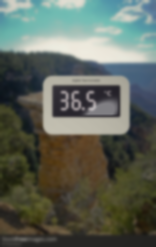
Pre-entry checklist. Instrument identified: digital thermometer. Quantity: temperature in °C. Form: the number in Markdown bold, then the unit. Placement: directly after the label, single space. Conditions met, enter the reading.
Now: **36.5** °C
